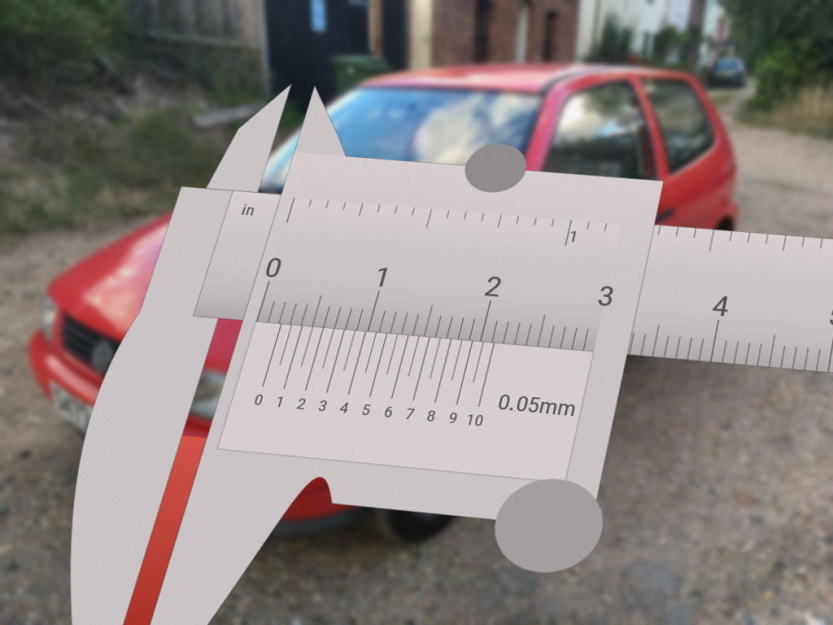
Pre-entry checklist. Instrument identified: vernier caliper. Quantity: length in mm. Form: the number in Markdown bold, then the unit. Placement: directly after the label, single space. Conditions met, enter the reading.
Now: **2.2** mm
